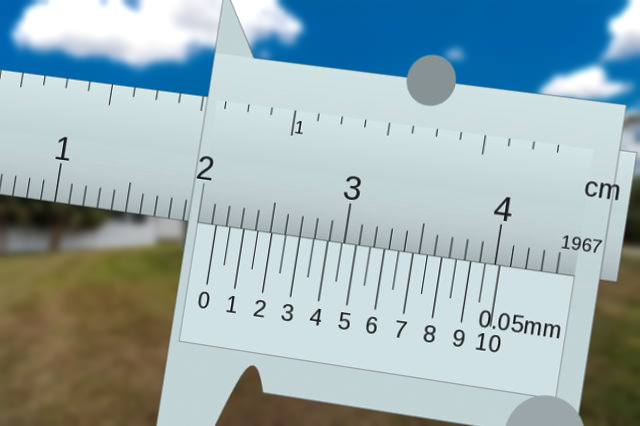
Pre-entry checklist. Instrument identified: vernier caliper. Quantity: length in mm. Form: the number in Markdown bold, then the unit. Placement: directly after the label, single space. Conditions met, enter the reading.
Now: **21.3** mm
